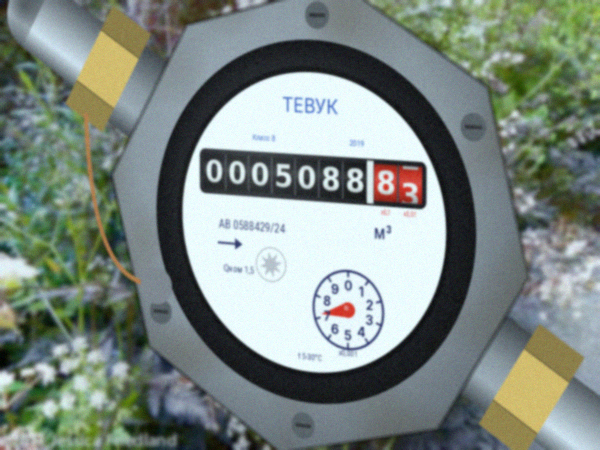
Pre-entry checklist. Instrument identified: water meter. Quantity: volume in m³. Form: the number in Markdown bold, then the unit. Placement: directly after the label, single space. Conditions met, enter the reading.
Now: **5088.827** m³
